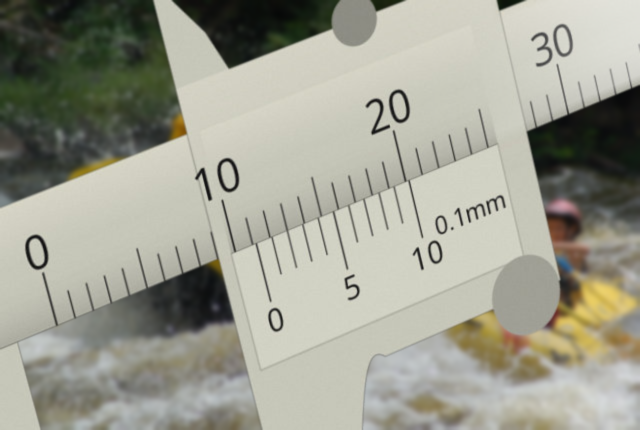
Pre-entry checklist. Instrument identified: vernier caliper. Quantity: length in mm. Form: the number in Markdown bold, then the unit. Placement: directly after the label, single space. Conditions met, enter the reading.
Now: **11.2** mm
